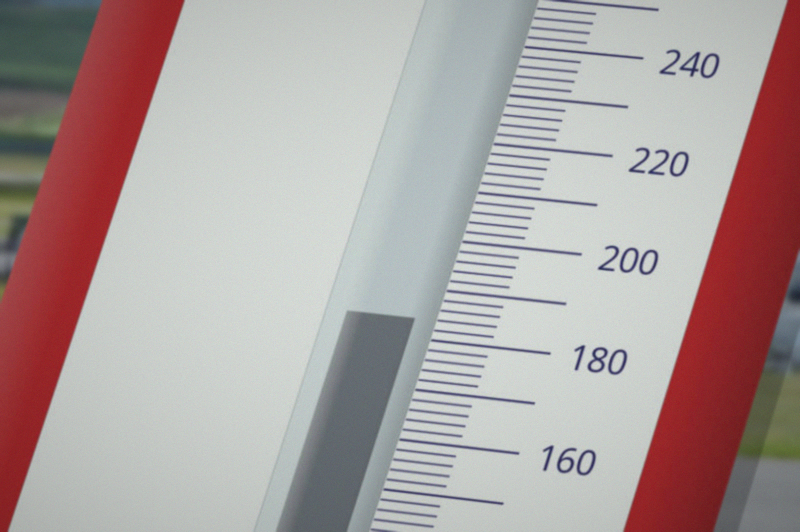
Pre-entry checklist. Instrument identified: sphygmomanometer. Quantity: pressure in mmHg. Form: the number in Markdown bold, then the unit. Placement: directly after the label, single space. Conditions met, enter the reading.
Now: **184** mmHg
